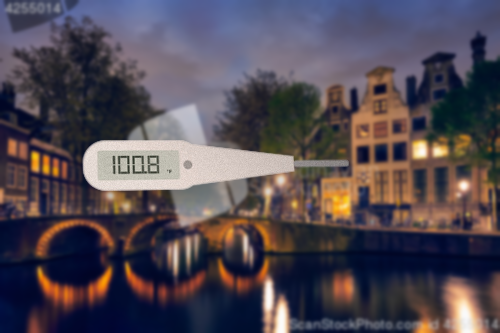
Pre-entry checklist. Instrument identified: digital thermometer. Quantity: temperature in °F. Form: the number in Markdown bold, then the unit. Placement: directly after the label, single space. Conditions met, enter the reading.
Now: **100.8** °F
